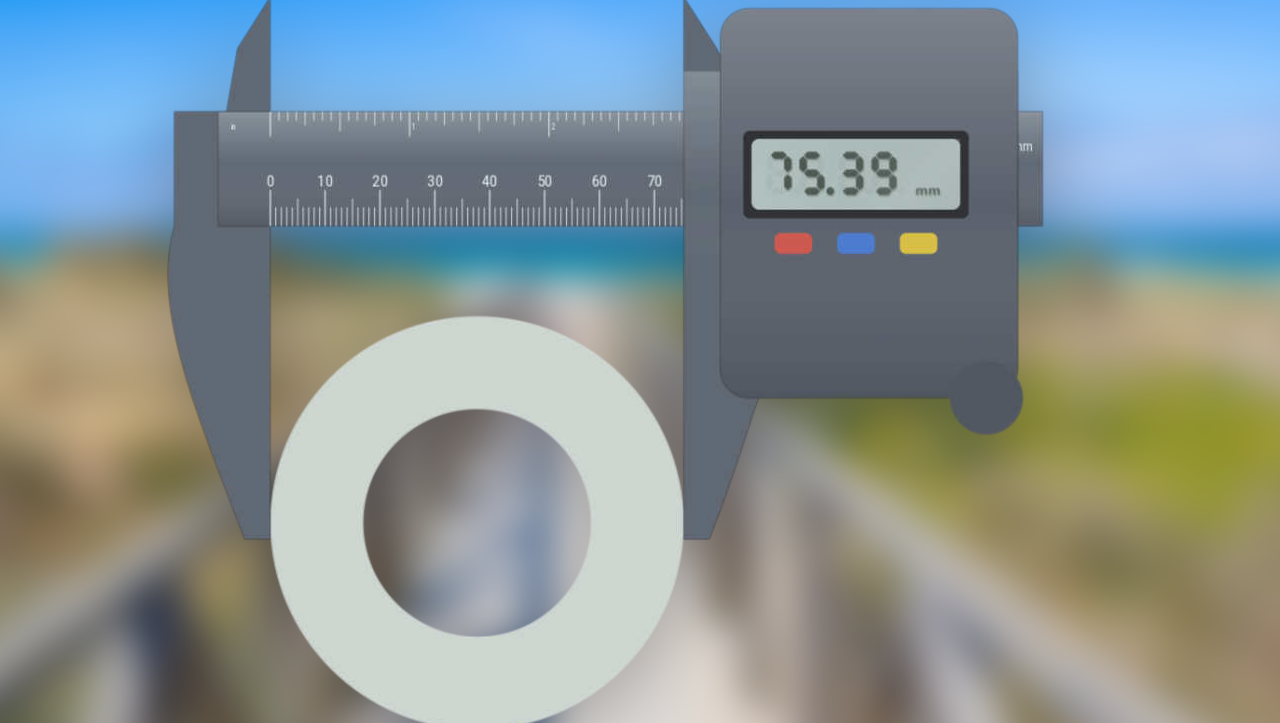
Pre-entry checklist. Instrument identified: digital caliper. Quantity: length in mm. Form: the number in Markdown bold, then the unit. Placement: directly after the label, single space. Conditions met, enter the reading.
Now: **75.39** mm
